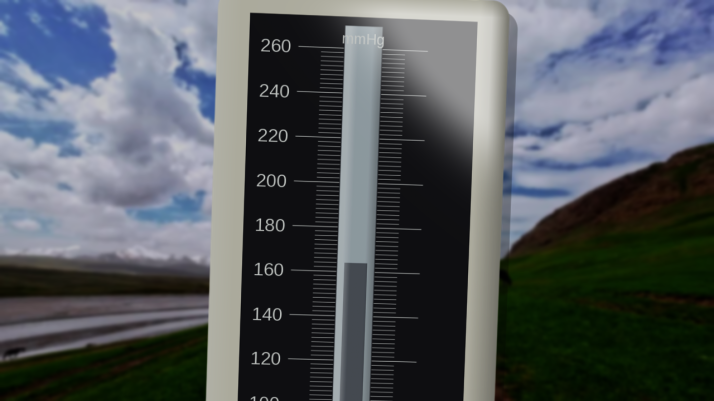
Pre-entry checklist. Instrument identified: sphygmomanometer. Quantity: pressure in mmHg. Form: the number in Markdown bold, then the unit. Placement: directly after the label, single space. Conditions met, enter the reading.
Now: **164** mmHg
